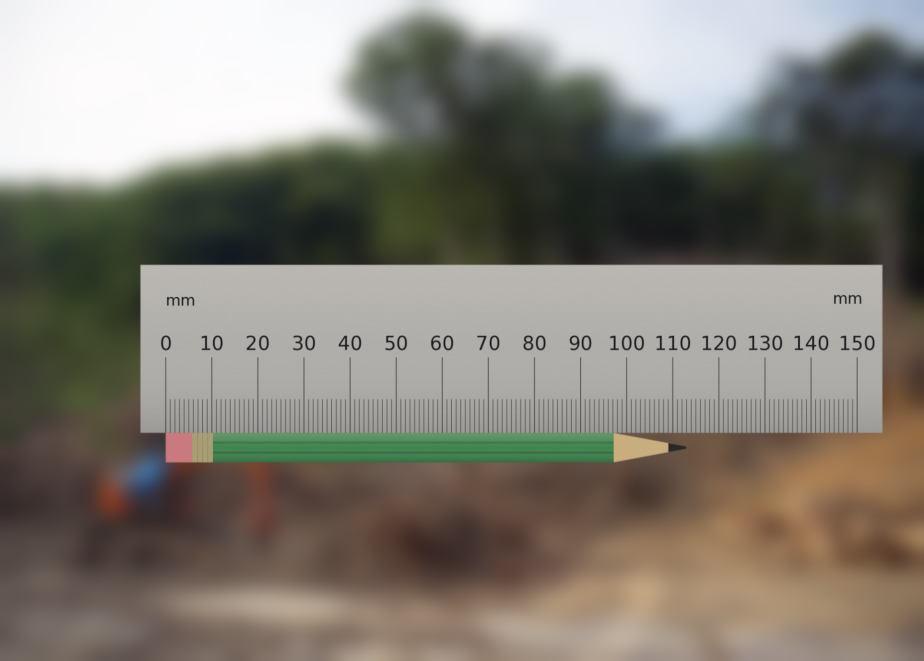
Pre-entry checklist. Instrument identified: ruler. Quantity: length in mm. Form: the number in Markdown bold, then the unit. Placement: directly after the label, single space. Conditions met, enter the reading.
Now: **113** mm
